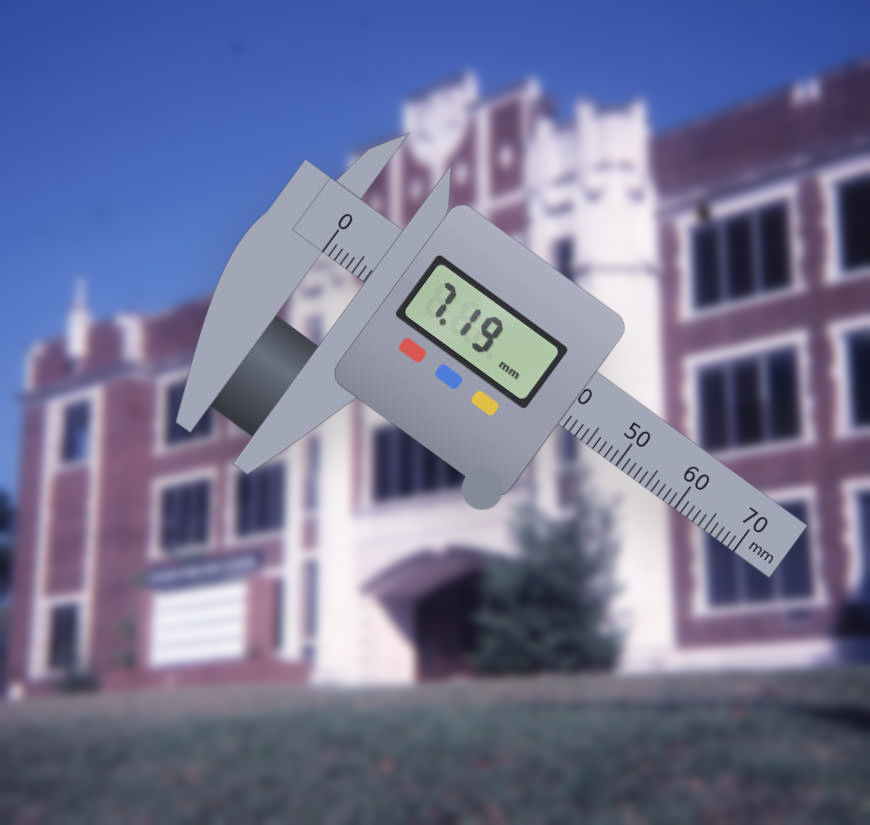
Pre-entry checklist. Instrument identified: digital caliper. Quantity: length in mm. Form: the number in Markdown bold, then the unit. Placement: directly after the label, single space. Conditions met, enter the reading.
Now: **7.19** mm
